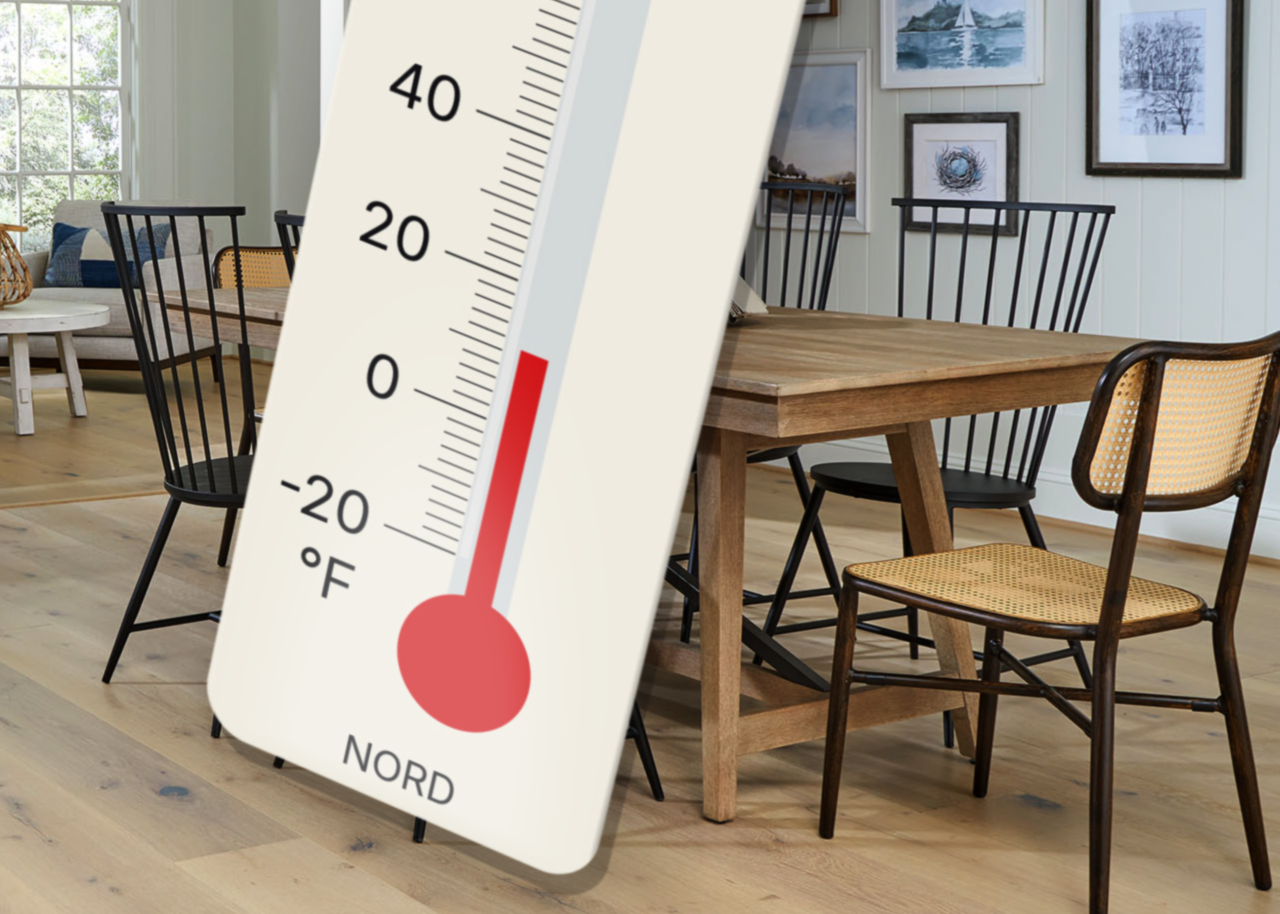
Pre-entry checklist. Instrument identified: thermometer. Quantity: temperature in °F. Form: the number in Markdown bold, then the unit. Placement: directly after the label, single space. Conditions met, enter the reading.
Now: **11** °F
